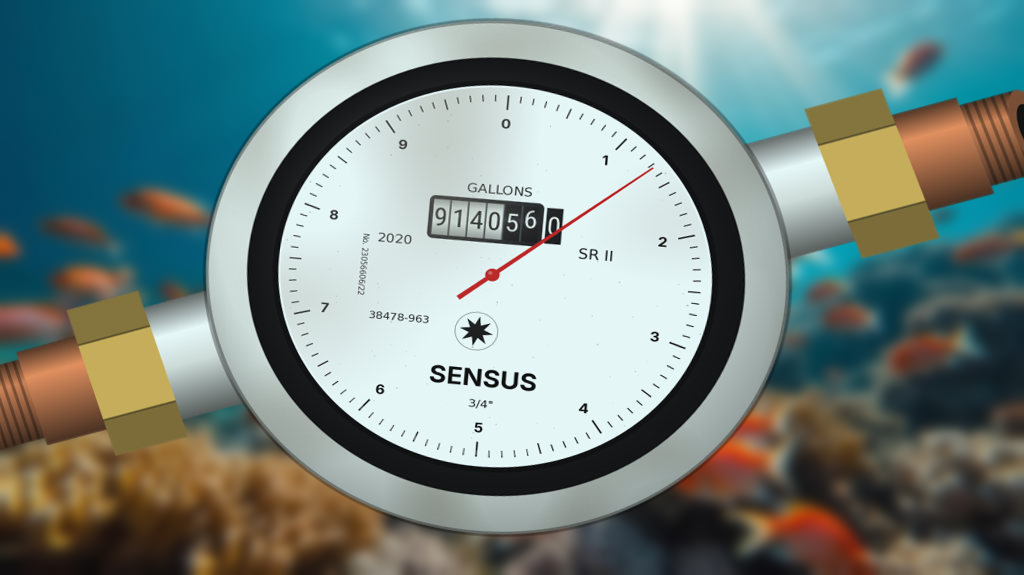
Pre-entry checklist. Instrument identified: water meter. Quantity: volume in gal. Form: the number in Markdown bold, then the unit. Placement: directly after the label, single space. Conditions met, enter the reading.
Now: **9140561.3** gal
